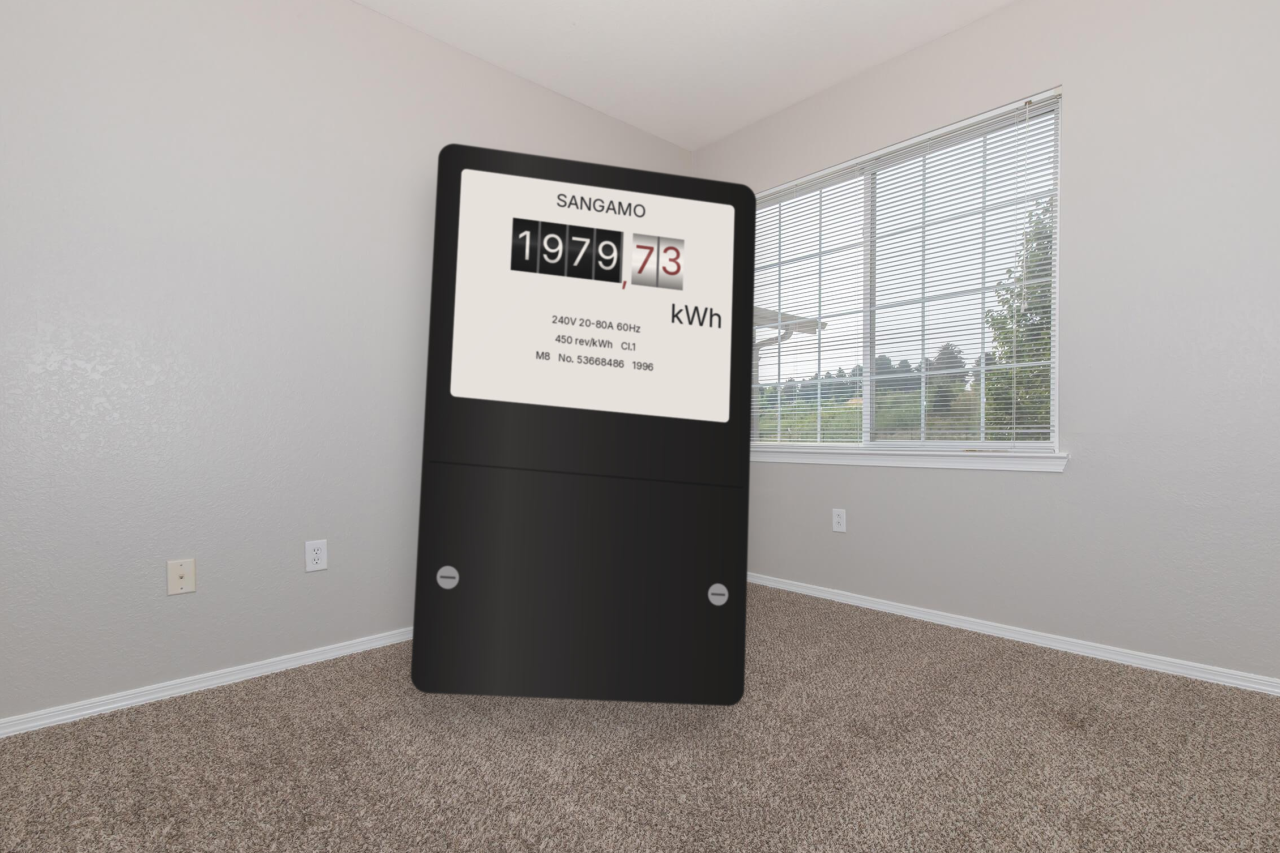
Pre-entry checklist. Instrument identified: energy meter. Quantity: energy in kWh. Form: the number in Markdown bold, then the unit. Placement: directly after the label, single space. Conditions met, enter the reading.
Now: **1979.73** kWh
